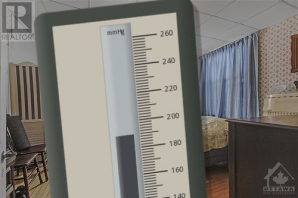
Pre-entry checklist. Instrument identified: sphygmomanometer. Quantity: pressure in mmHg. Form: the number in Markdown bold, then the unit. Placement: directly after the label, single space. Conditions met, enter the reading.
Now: **190** mmHg
